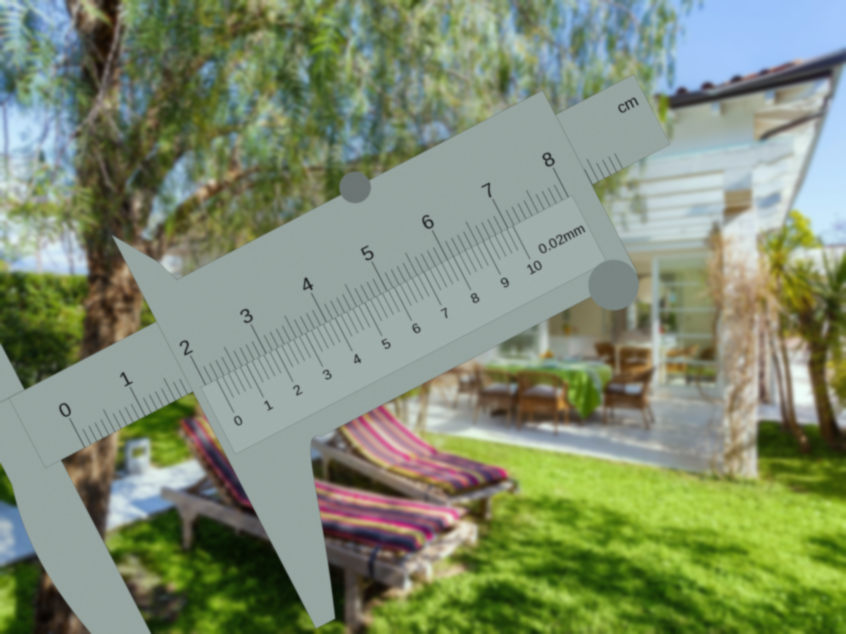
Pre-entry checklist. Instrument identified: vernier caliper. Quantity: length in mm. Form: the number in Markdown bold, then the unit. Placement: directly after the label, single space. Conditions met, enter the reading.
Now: **21.8** mm
